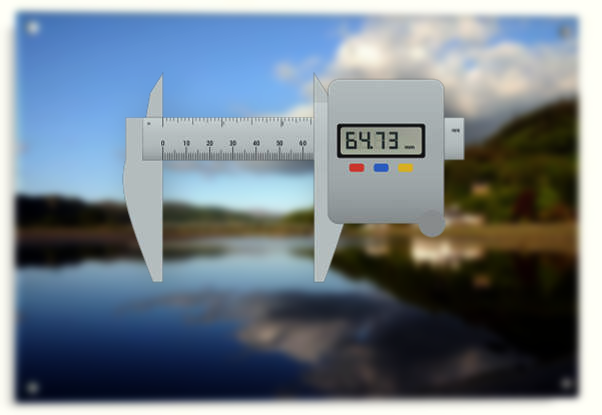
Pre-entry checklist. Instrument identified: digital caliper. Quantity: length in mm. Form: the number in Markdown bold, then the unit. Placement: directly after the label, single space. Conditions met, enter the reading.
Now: **64.73** mm
